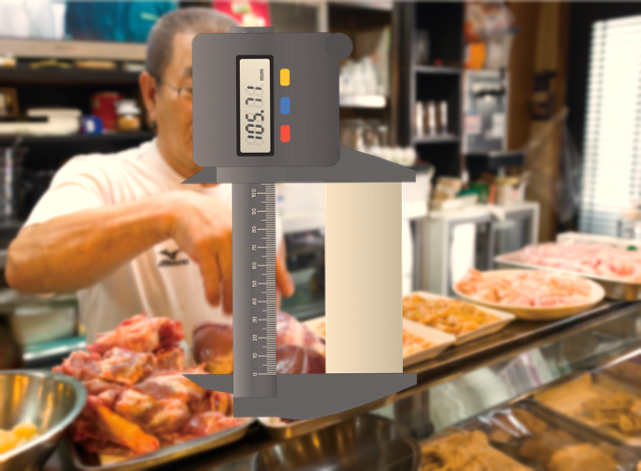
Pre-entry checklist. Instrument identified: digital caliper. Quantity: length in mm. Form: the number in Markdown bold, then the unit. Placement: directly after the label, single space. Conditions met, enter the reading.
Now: **105.71** mm
